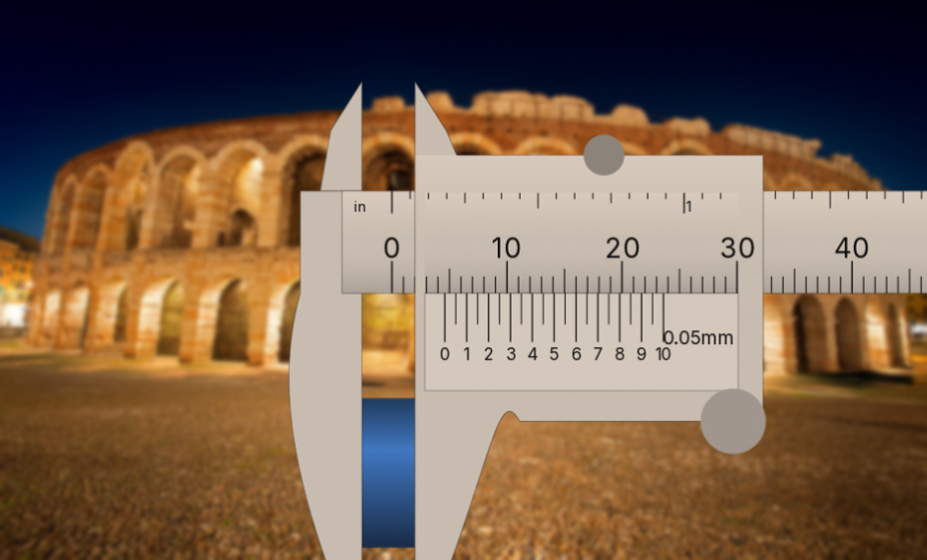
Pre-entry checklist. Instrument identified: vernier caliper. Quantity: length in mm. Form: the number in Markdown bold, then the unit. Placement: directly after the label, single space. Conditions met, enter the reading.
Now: **4.6** mm
